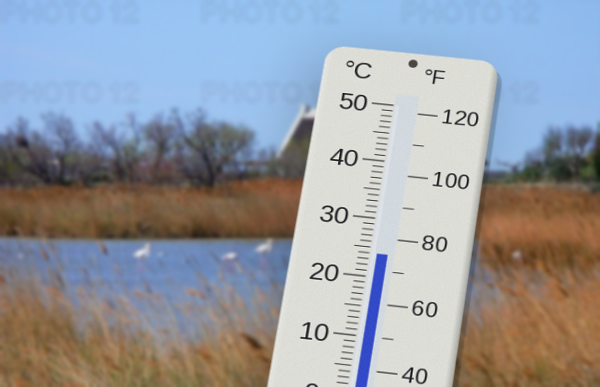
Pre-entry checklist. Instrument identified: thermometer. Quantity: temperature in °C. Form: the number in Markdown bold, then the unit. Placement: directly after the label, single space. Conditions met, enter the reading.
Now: **24** °C
